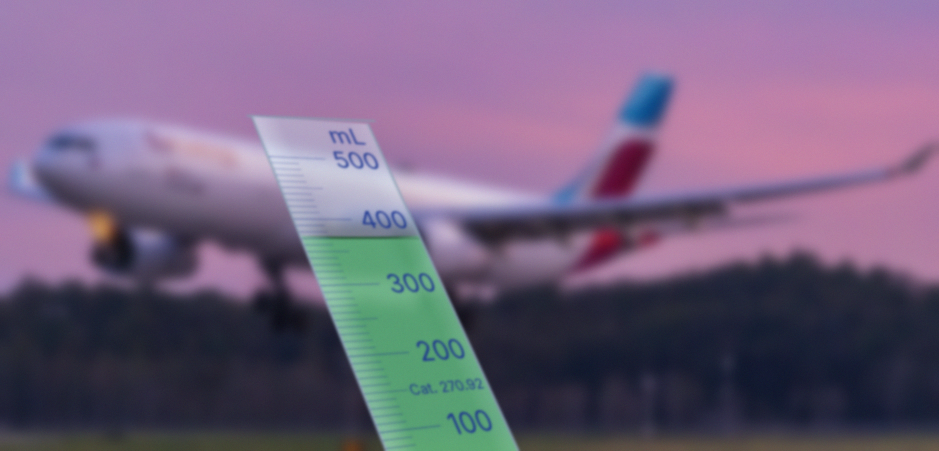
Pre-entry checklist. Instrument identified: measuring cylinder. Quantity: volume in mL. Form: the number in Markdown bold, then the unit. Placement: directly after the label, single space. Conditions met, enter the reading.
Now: **370** mL
